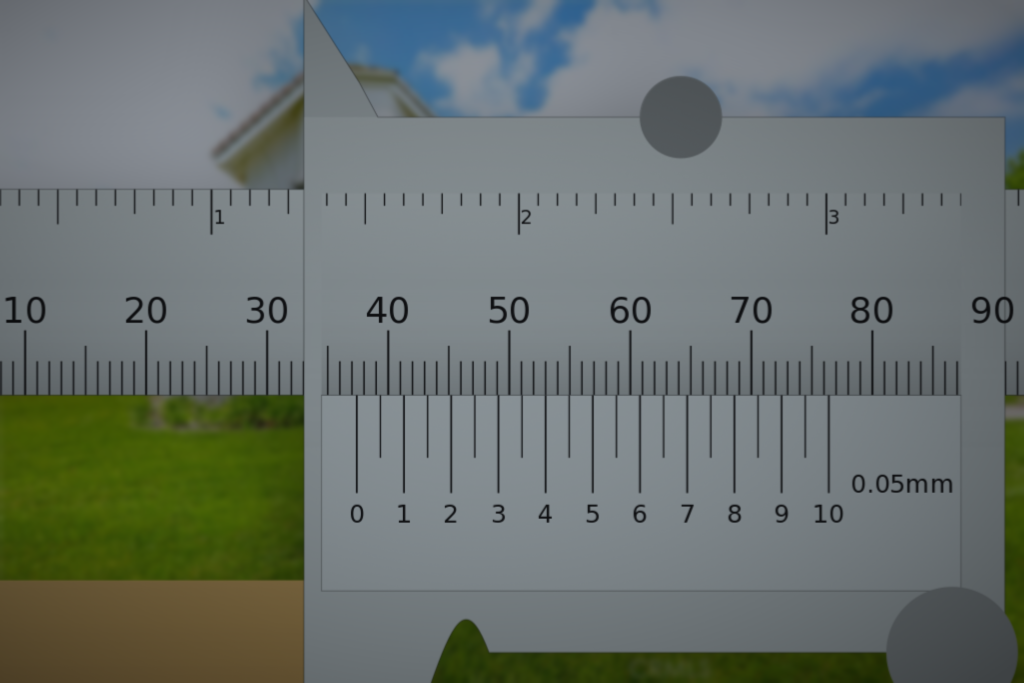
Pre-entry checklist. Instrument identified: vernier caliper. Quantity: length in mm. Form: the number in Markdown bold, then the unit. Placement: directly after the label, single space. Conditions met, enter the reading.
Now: **37.4** mm
